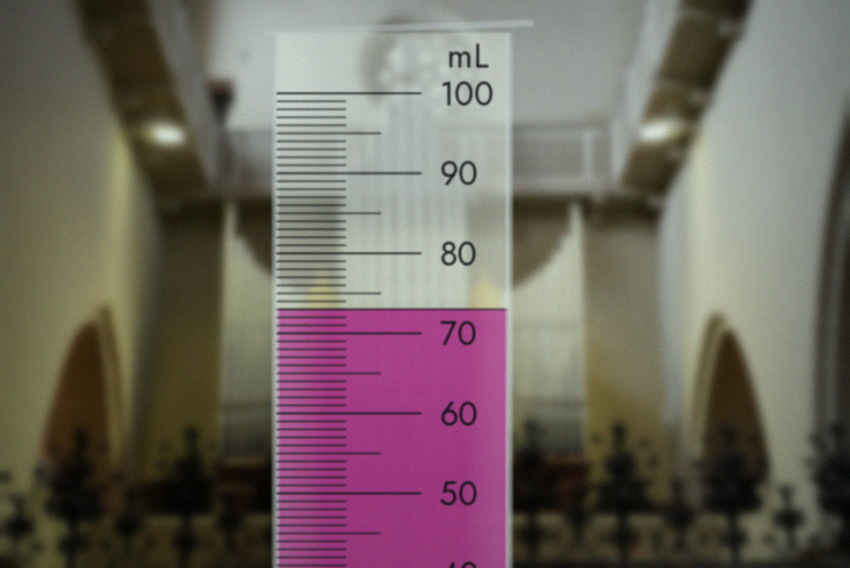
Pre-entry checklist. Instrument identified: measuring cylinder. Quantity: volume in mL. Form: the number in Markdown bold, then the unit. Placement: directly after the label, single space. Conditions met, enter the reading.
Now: **73** mL
